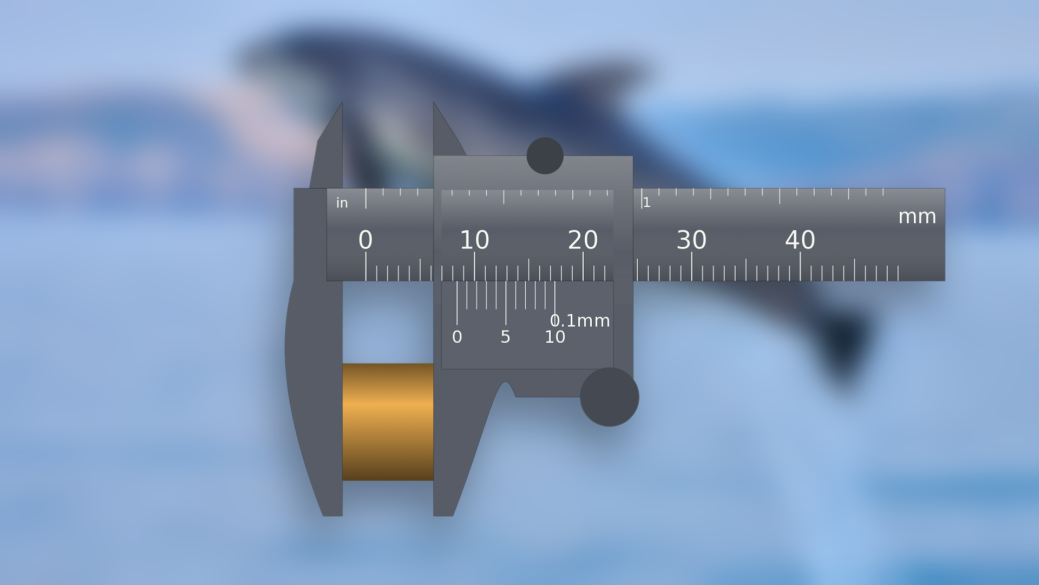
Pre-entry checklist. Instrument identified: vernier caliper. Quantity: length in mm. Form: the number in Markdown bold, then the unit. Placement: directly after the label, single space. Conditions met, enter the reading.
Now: **8.4** mm
